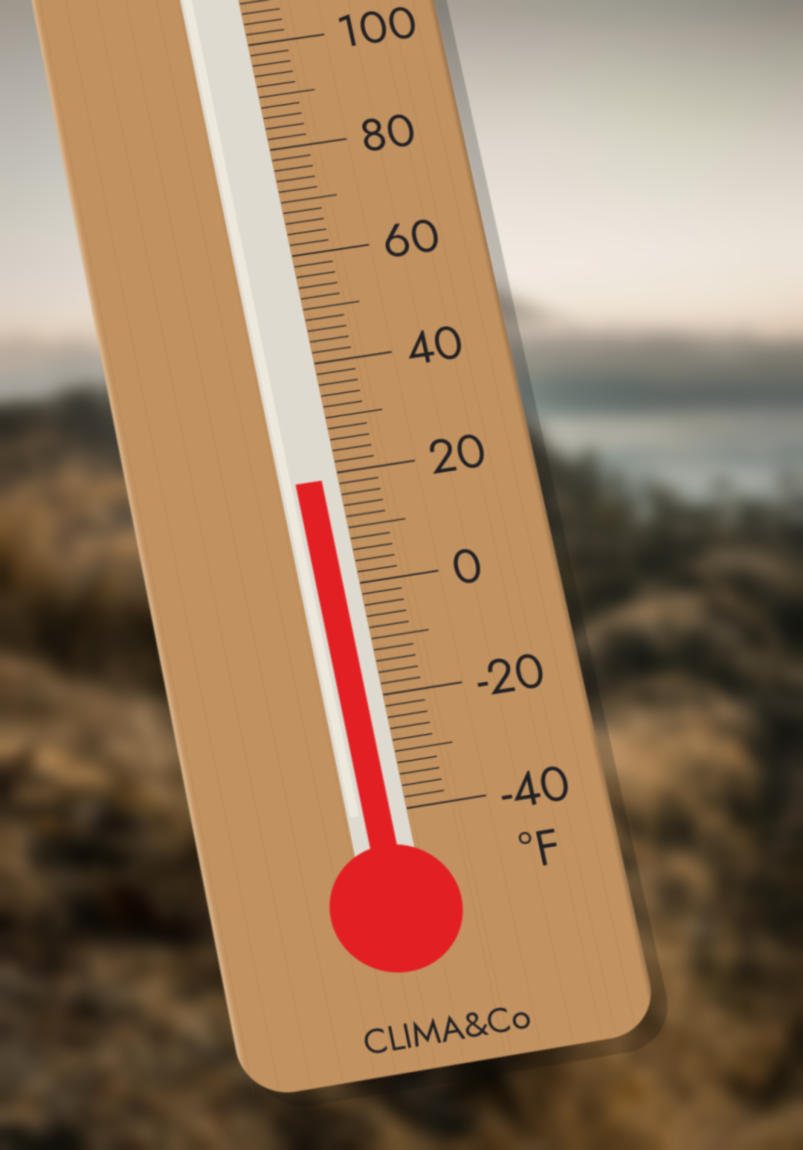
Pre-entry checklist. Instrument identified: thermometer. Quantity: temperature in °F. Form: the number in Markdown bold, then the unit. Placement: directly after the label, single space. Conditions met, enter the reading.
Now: **19** °F
